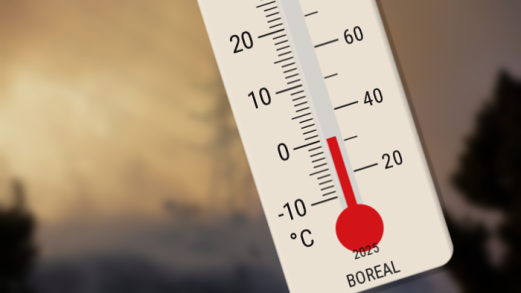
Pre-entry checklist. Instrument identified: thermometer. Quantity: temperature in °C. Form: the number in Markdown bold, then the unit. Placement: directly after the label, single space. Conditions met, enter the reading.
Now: **0** °C
